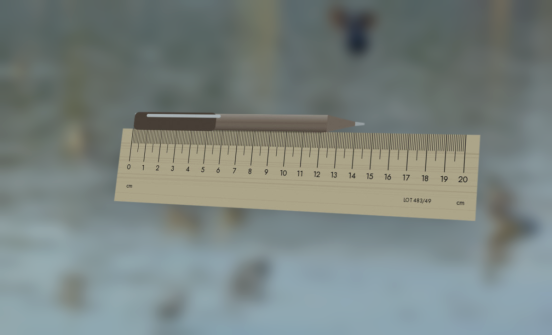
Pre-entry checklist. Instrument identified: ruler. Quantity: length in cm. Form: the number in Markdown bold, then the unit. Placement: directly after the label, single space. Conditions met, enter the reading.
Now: **14.5** cm
